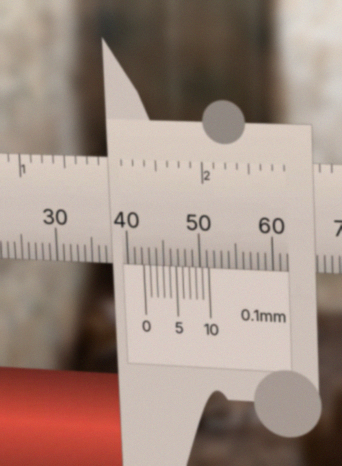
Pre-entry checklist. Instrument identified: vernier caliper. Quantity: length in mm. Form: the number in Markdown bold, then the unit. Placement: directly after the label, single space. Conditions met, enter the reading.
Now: **42.2** mm
